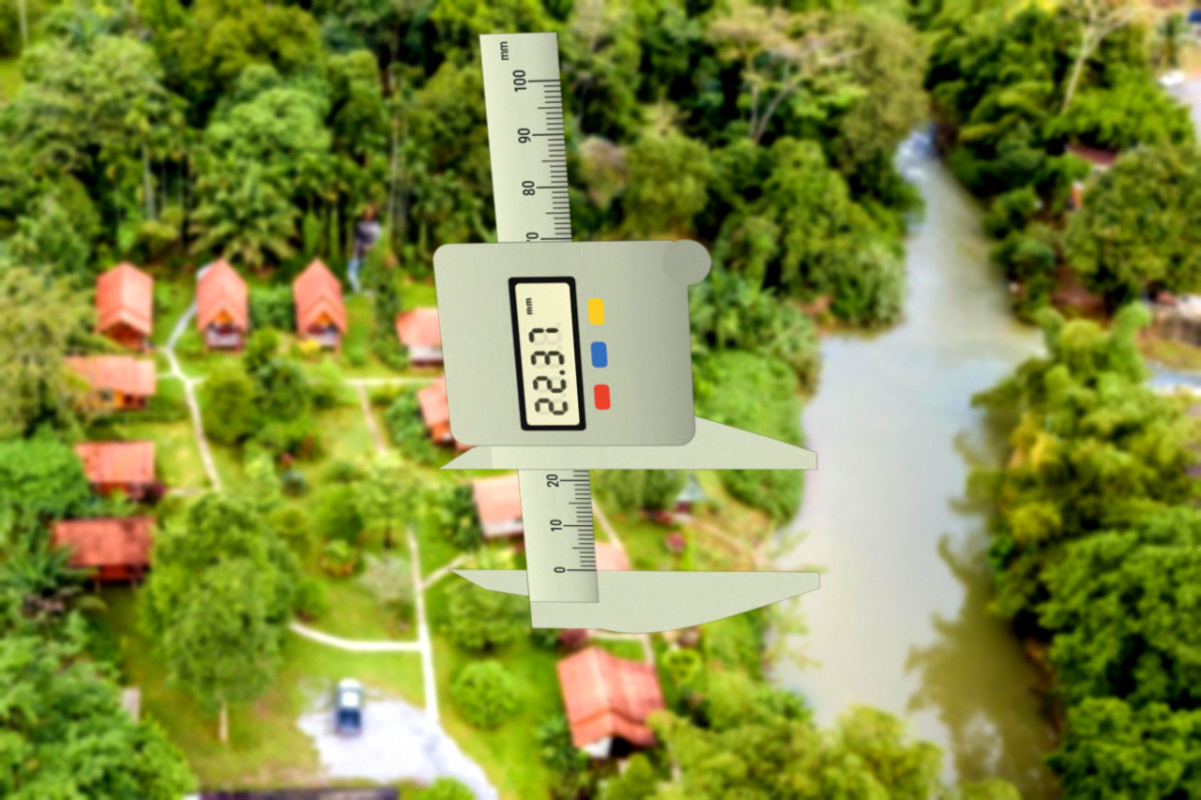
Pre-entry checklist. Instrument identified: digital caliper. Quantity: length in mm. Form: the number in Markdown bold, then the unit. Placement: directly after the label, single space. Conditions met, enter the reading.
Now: **22.37** mm
